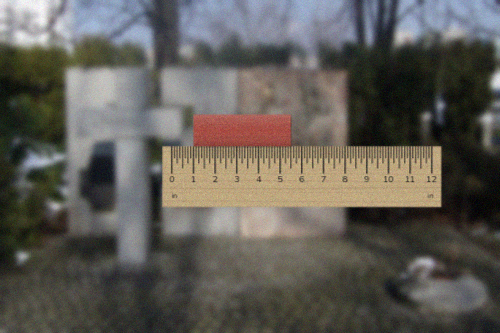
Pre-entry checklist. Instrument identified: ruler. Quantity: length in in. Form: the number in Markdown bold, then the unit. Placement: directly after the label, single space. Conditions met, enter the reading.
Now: **4.5** in
